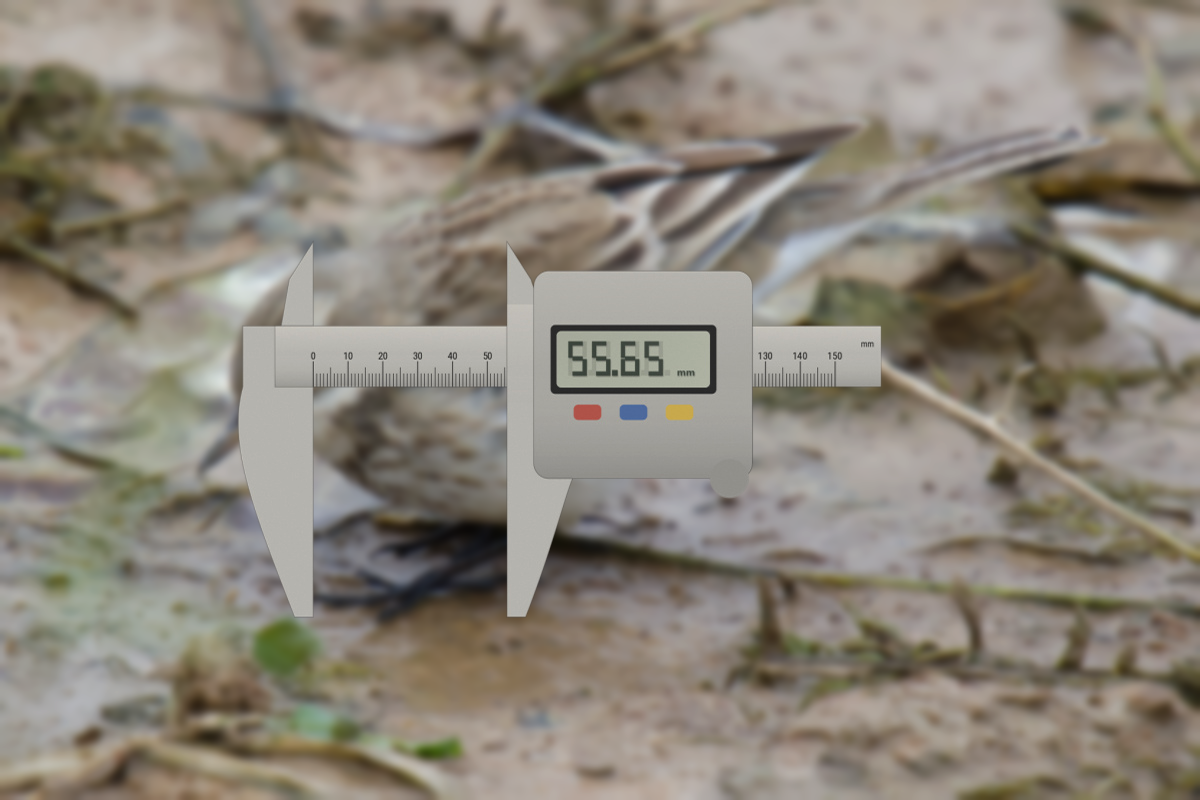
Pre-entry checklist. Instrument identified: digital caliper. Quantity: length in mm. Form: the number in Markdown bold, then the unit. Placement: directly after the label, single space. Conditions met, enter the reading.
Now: **55.65** mm
